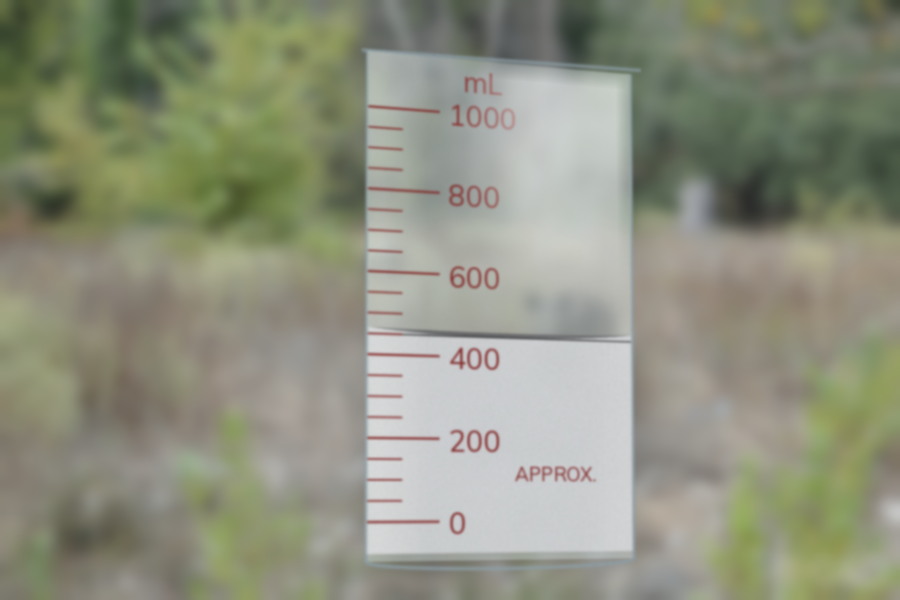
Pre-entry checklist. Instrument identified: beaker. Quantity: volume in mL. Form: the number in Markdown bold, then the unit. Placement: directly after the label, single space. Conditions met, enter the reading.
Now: **450** mL
